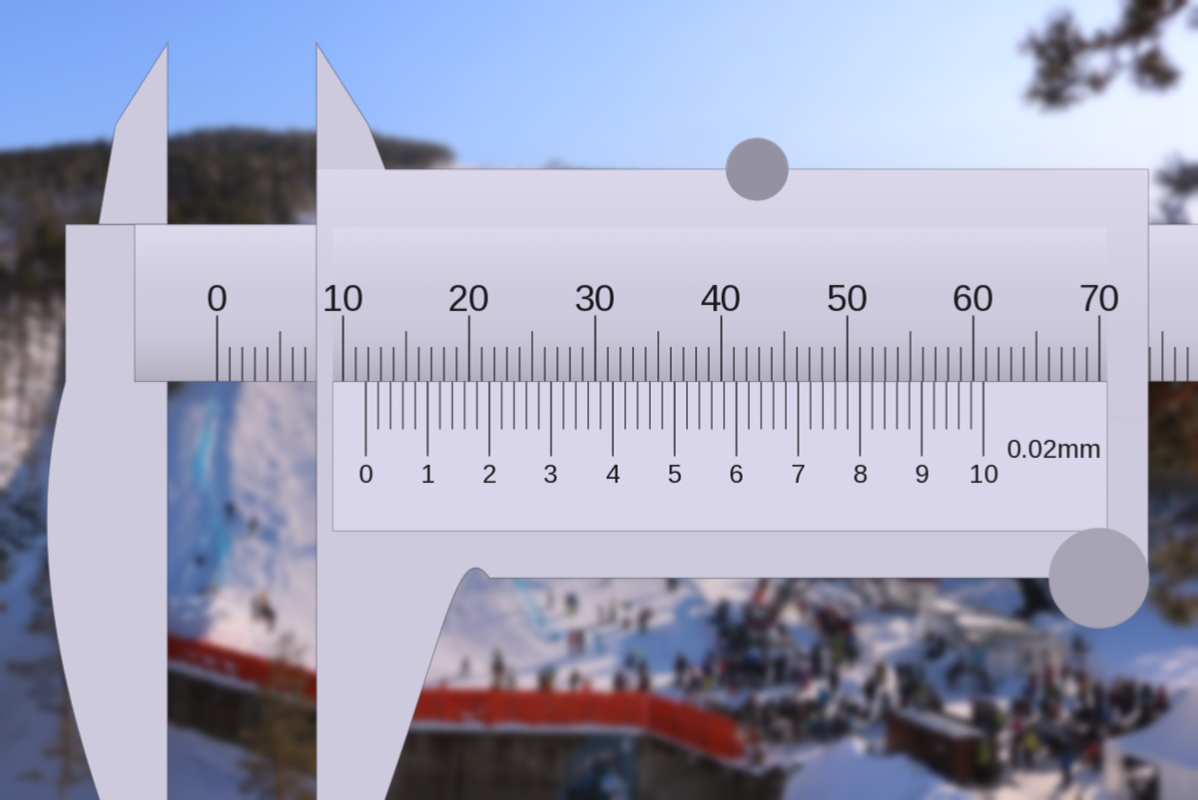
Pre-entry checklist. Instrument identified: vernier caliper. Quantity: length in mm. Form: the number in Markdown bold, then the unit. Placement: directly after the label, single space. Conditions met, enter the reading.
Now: **11.8** mm
